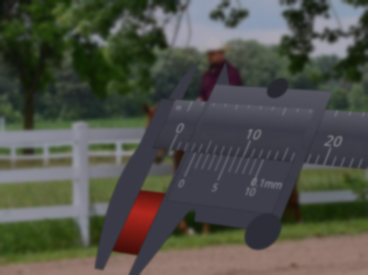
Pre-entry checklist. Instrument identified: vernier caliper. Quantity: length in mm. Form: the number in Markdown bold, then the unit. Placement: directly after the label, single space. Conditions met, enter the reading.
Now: **3.6** mm
